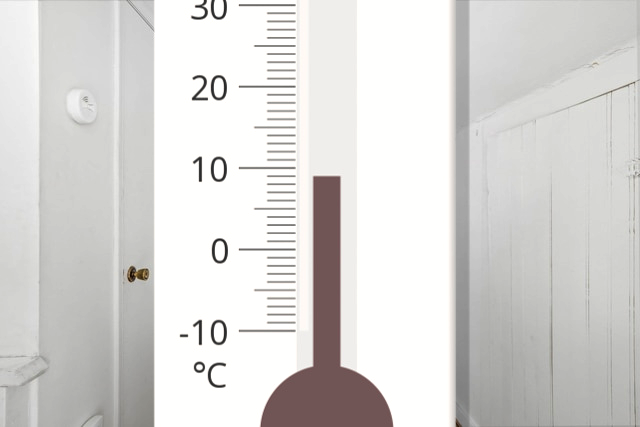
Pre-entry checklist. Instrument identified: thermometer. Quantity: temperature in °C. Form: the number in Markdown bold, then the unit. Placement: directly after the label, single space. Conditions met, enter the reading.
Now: **9** °C
